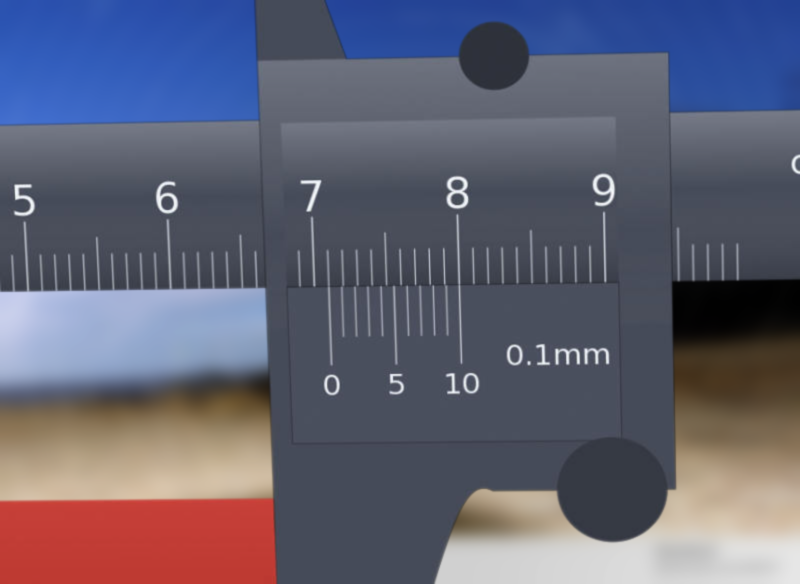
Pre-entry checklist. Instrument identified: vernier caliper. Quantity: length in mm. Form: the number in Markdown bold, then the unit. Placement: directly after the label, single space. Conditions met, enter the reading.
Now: **71.0** mm
